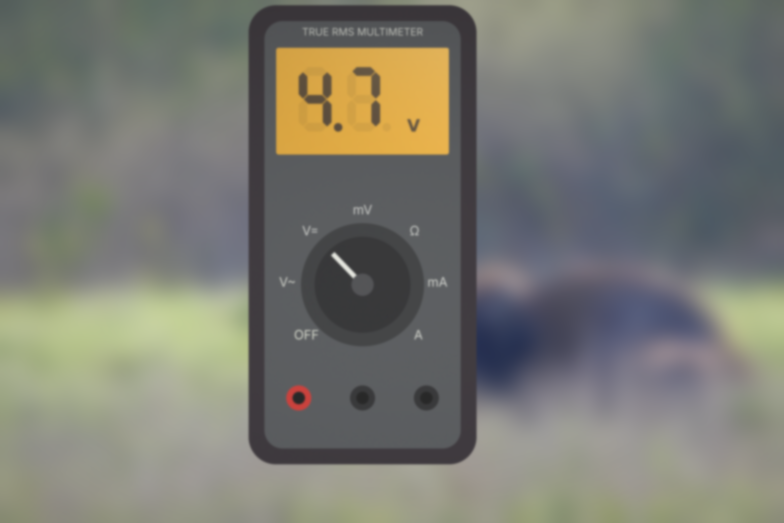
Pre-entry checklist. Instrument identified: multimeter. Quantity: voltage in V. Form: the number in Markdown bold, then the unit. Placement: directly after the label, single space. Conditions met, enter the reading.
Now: **4.7** V
